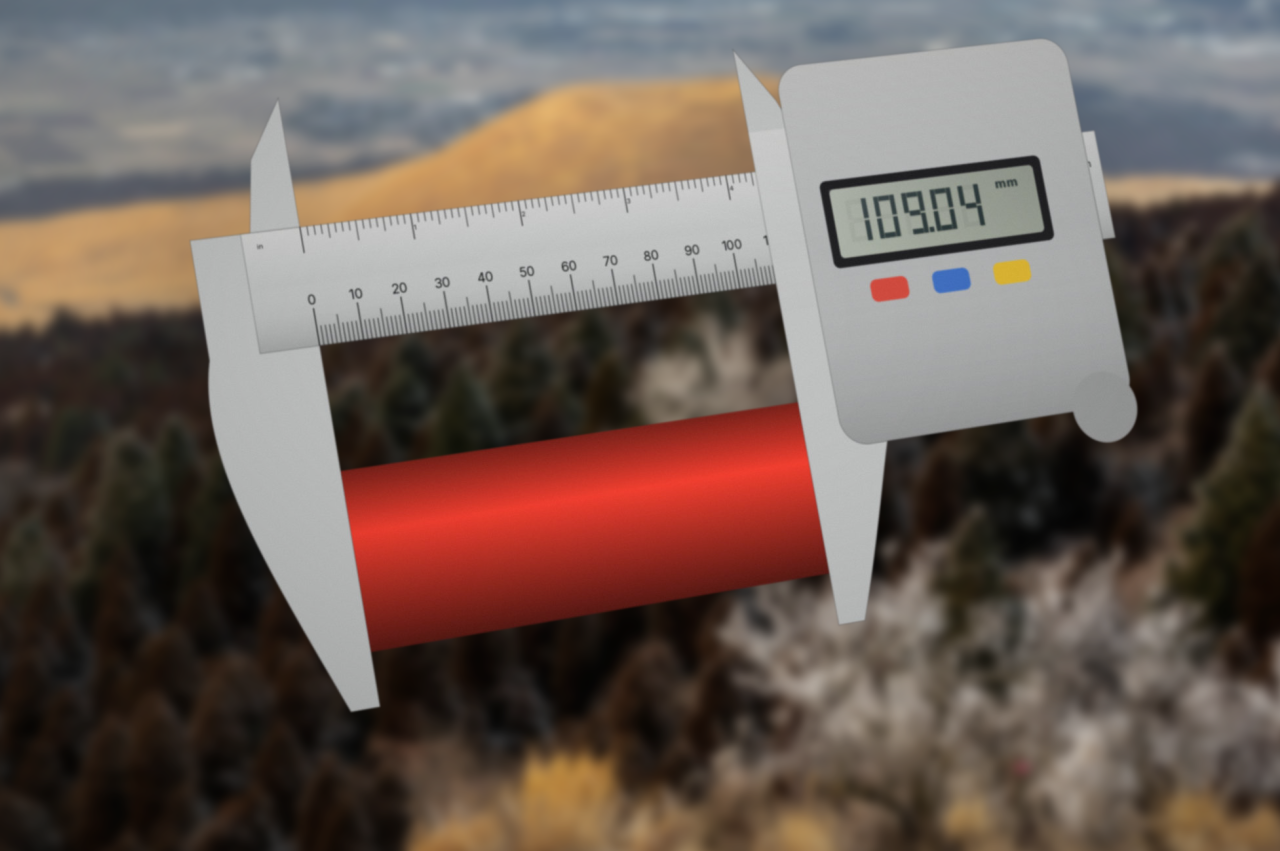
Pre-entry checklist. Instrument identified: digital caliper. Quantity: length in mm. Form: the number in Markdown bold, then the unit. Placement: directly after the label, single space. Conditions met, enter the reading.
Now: **109.04** mm
